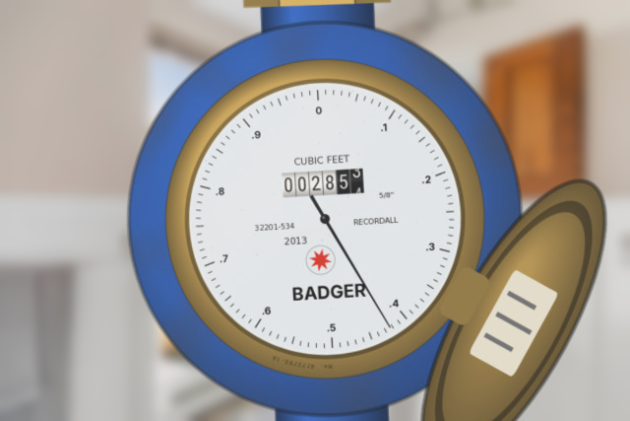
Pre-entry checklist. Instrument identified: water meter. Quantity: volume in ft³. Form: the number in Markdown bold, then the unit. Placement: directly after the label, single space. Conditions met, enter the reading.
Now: **2853.42** ft³
